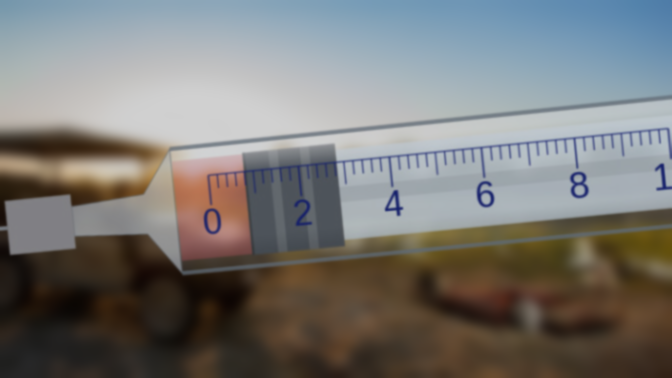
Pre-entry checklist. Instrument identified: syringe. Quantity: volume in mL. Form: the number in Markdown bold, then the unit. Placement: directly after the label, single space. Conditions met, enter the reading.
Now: **0.8** mL
